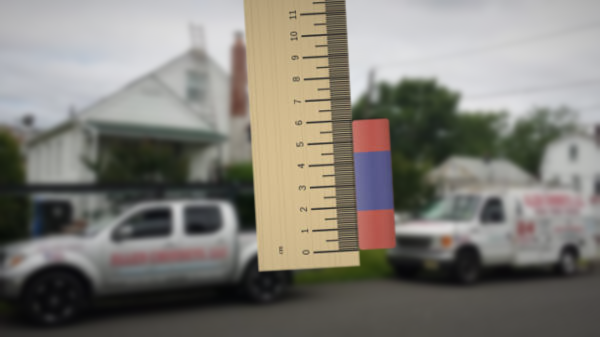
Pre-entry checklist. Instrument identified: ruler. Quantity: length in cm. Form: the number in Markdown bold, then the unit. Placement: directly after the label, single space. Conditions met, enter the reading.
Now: **6** cm
